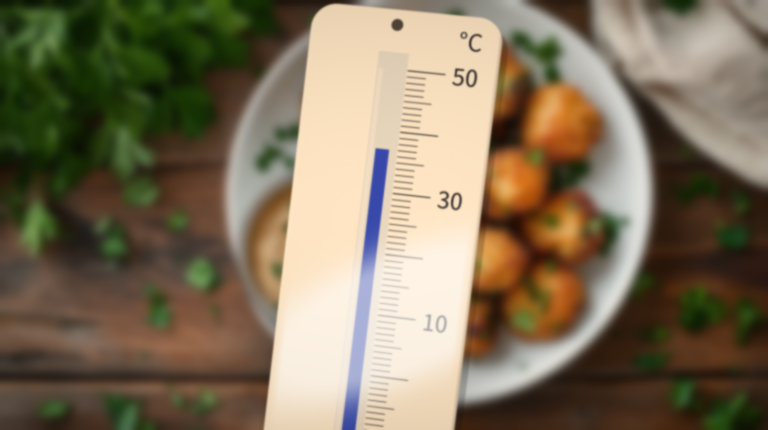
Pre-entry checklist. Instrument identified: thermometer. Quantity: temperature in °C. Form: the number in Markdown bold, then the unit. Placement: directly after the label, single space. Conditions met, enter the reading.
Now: **37** °C
